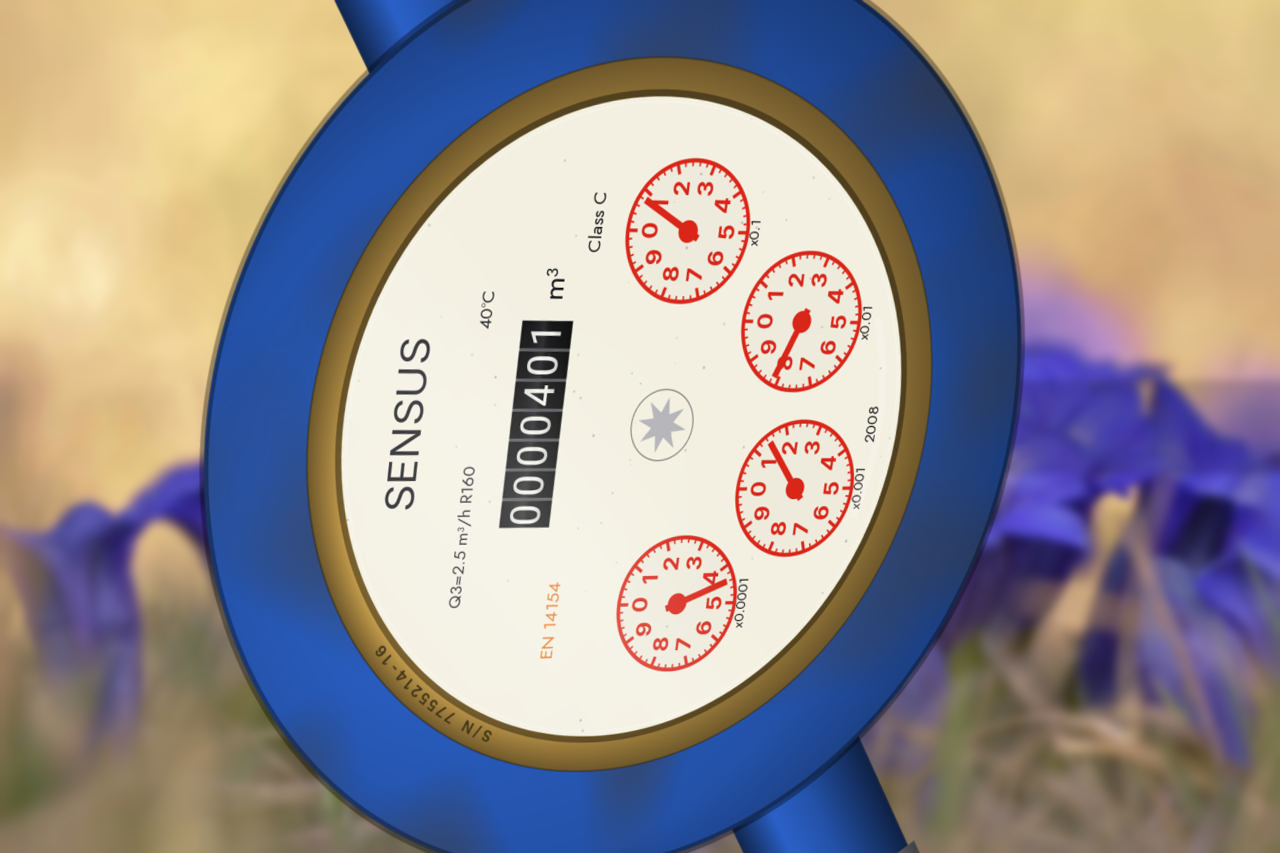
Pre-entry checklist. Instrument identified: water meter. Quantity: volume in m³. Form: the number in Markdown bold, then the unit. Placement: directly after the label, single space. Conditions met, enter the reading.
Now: **401.0814** m³
